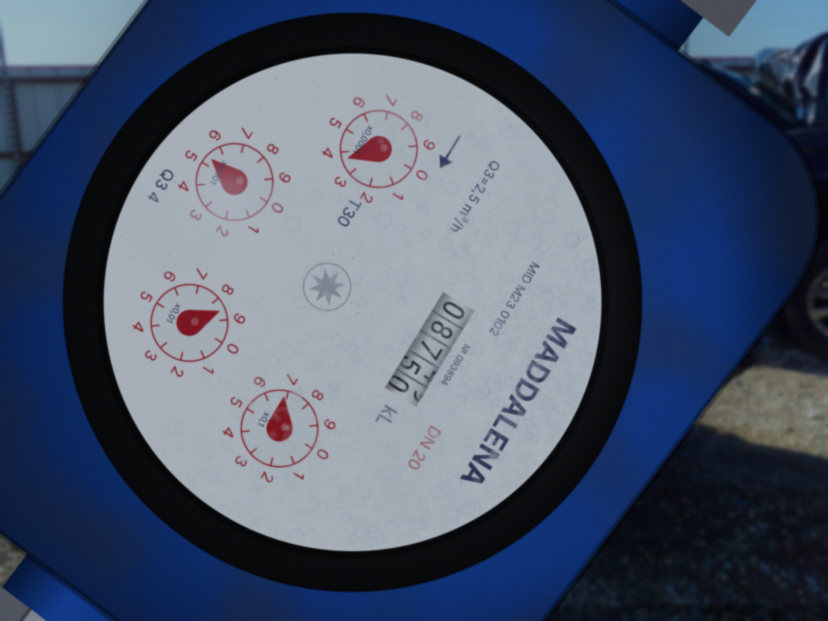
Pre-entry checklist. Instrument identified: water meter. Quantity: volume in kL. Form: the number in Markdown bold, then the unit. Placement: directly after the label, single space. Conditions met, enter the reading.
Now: **8749.6853** kL
